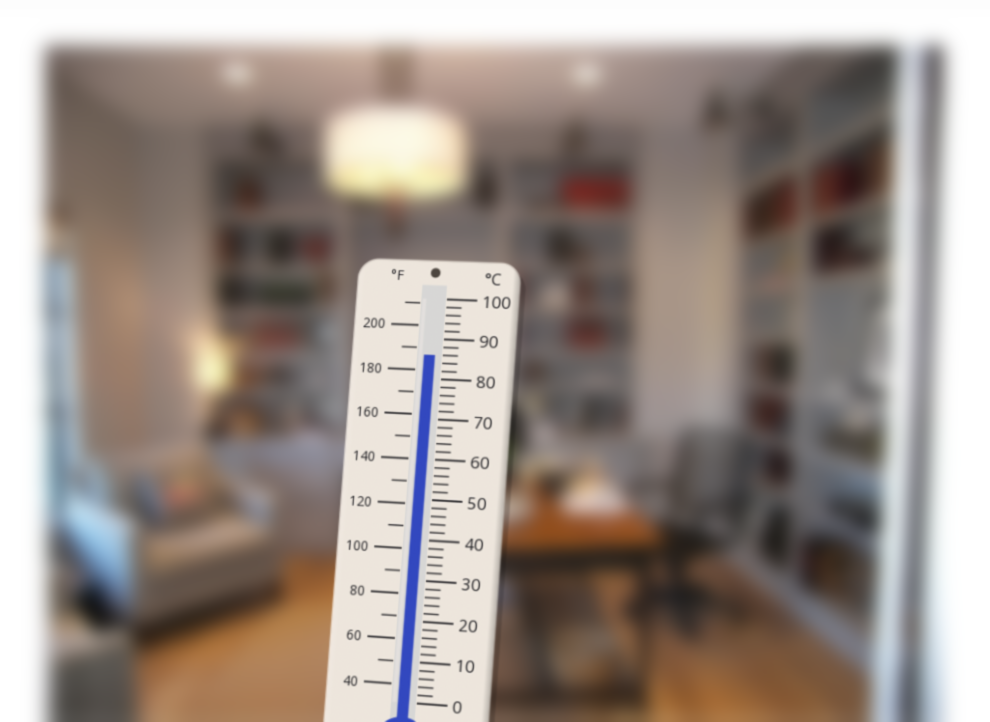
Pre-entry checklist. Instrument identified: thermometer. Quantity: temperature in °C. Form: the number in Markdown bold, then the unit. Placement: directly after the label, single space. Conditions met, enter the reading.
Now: **86** °C
